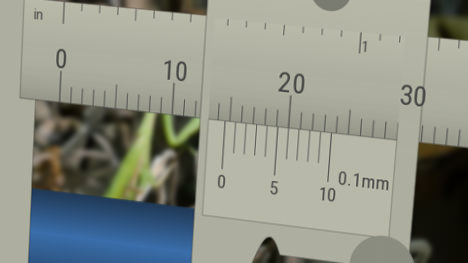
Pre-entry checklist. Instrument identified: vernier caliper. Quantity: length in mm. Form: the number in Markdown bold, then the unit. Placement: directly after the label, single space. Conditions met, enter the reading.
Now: **14.6** mm
